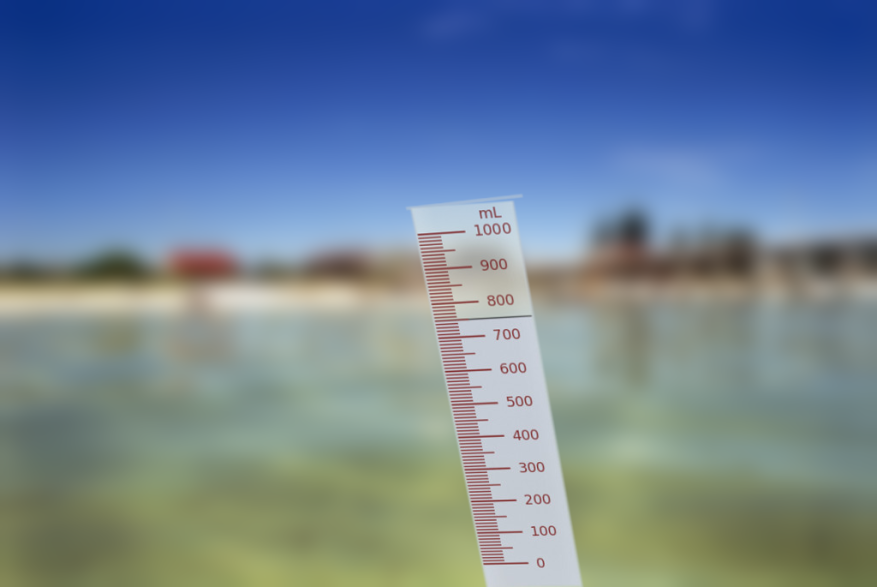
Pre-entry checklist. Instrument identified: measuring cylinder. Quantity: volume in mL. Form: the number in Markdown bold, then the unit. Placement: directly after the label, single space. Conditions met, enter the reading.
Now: **750** mL
